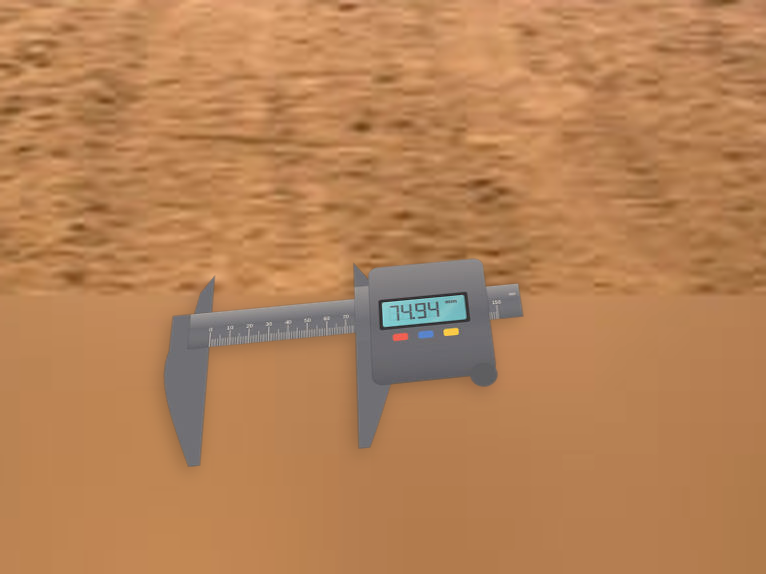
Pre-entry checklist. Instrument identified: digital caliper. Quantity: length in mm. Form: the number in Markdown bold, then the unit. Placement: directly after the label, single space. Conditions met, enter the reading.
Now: **74.94** mm
